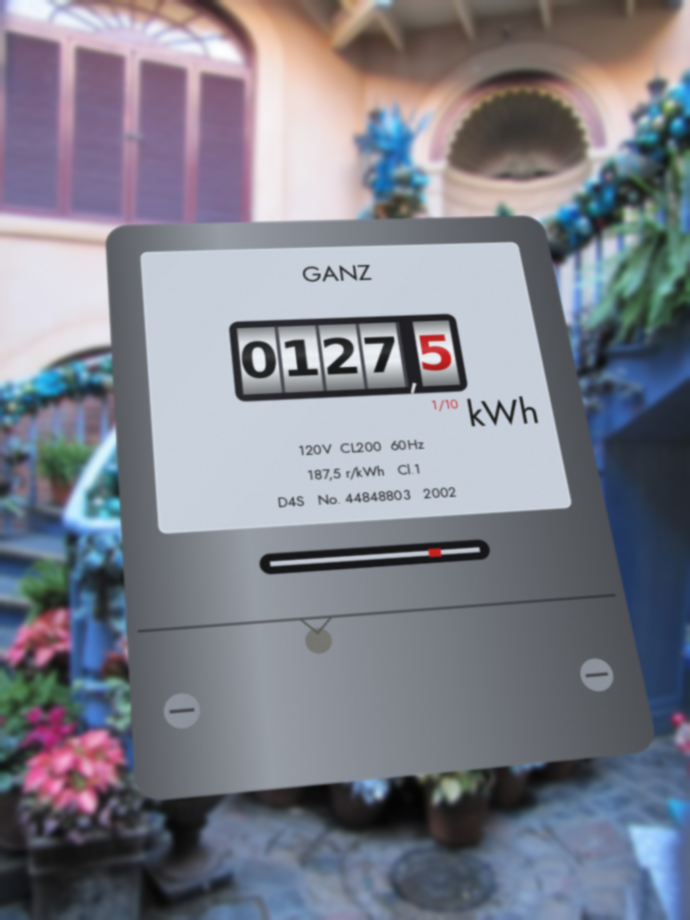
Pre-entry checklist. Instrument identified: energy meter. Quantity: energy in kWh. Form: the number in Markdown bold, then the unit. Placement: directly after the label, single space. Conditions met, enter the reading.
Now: **127.5** kWh
